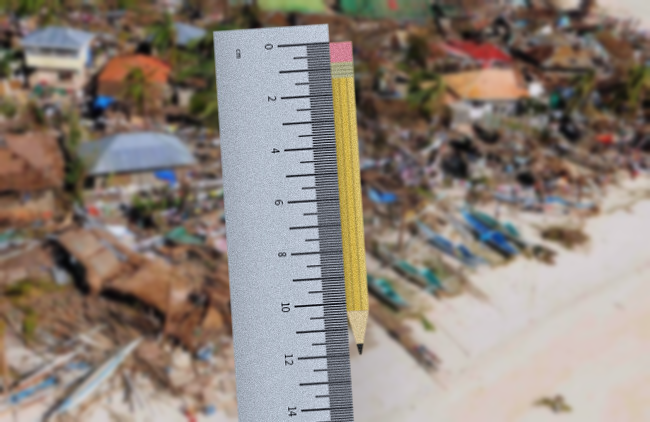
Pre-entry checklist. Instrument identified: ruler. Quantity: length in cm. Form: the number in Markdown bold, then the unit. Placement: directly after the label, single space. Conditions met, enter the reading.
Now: **12** cm
